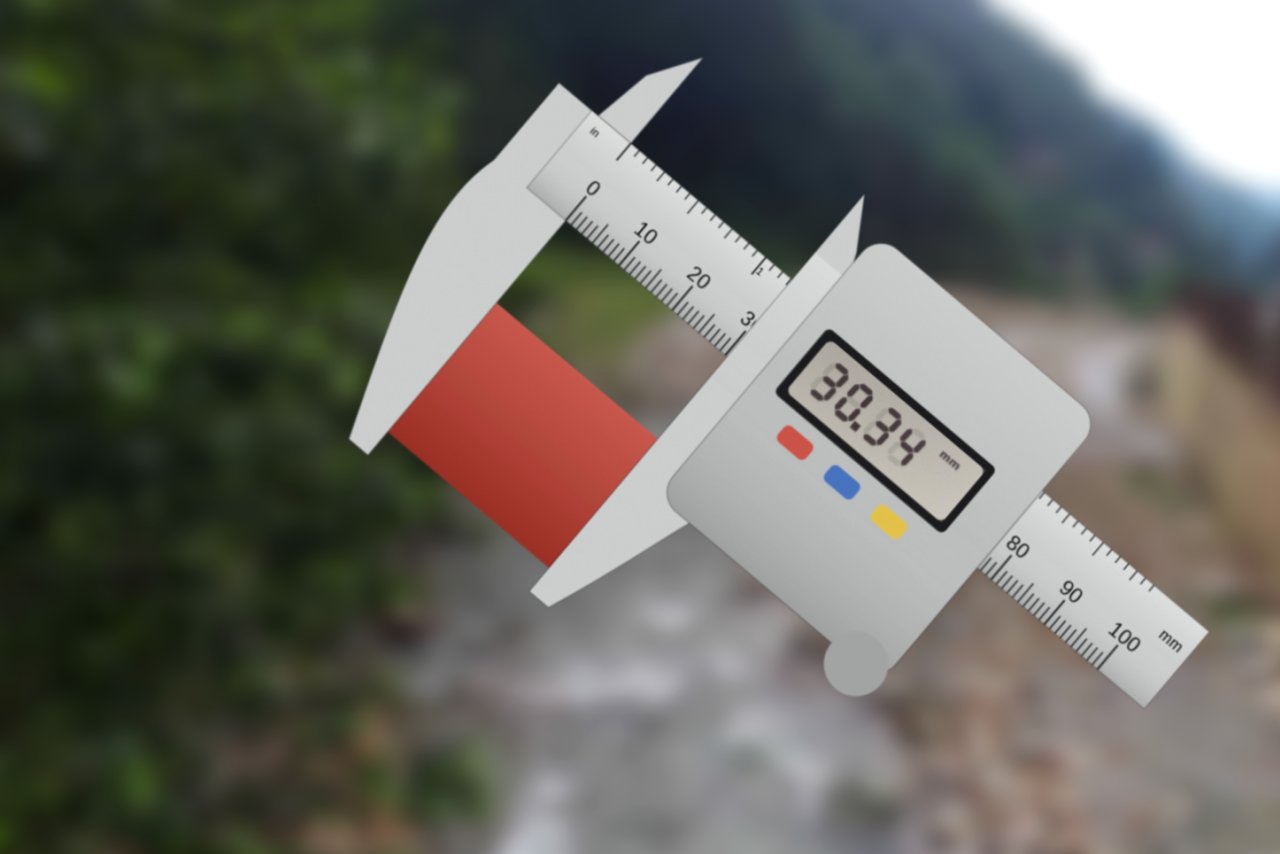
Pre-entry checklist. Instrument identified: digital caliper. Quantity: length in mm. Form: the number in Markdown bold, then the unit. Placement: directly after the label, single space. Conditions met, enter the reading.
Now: **30.34** mm
